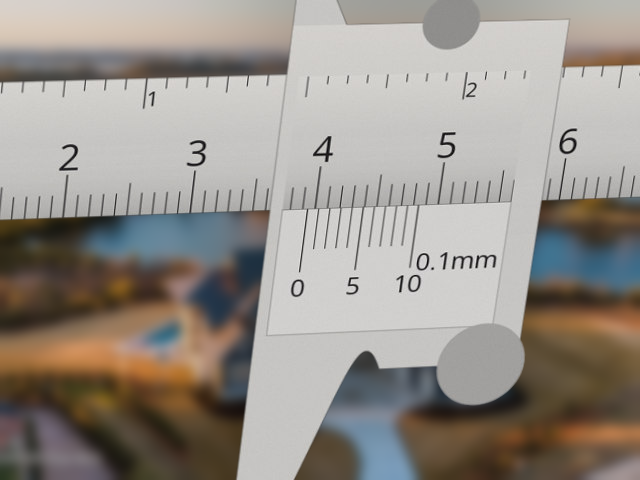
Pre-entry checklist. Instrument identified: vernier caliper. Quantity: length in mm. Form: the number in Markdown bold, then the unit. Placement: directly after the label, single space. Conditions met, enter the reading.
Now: **39.4** mm
